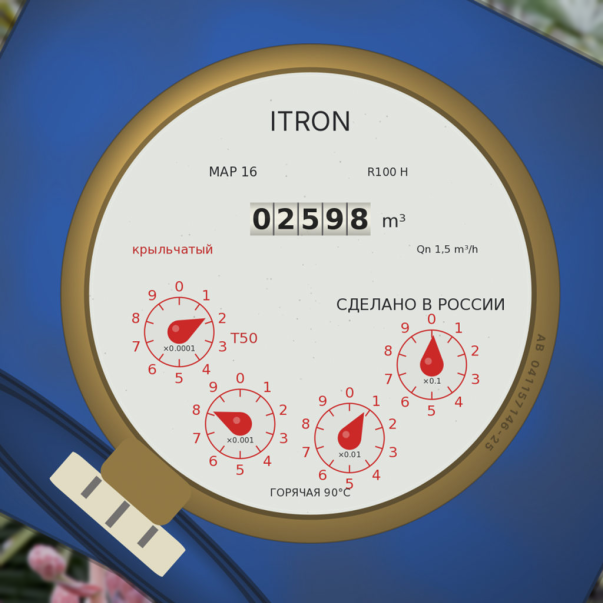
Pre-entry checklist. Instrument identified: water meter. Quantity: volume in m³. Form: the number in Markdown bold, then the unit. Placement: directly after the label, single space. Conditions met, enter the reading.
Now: **2598.0081** m³
